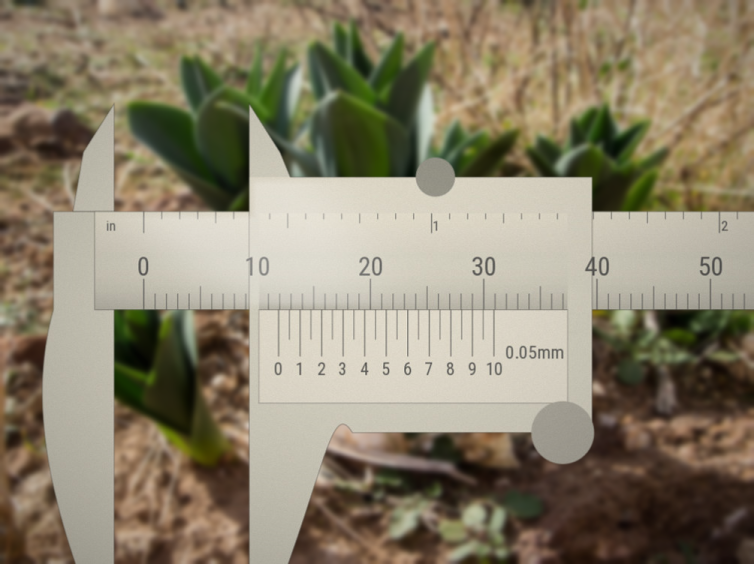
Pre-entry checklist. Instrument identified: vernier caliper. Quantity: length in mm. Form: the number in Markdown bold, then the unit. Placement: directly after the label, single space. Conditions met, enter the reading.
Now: **11.9** mm
